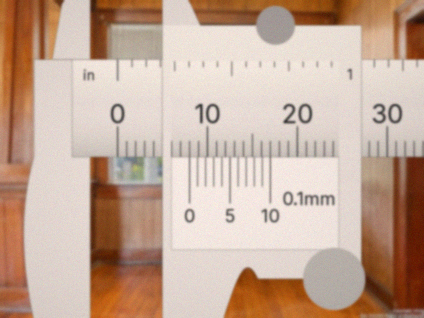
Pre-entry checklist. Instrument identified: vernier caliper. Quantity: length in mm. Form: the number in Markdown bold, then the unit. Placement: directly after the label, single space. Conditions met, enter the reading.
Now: **8.0** mm
